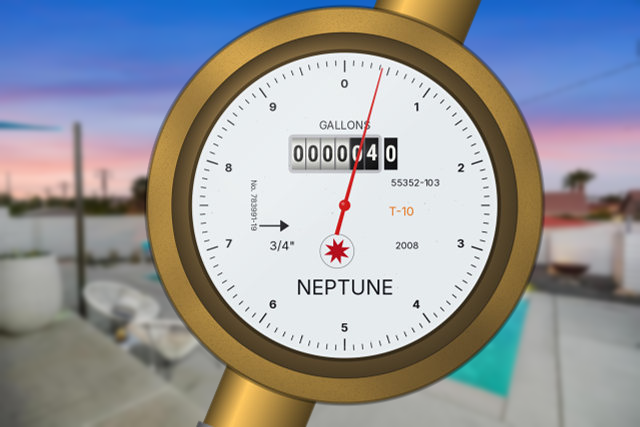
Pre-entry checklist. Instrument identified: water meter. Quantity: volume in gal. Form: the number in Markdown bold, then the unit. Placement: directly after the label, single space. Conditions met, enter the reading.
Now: **40.4** gal
